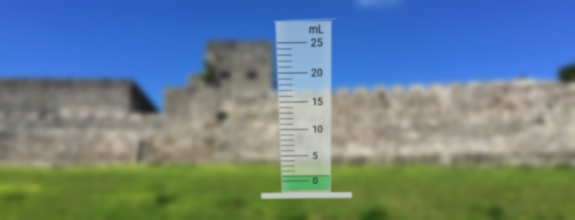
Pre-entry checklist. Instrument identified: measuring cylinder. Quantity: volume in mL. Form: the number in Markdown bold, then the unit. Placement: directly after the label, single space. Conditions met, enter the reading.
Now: **1** mL
